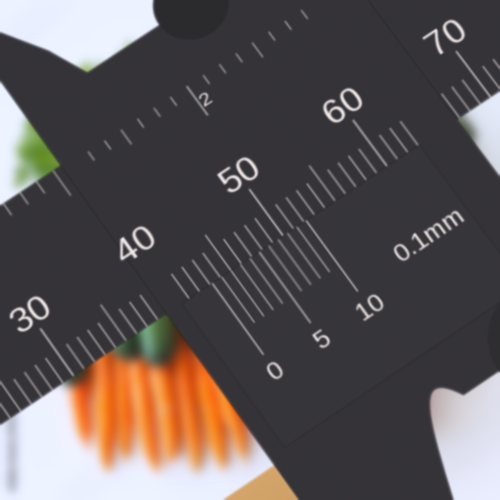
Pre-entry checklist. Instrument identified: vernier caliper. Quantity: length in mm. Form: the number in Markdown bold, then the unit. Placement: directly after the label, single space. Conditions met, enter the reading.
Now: **43.2** mm
